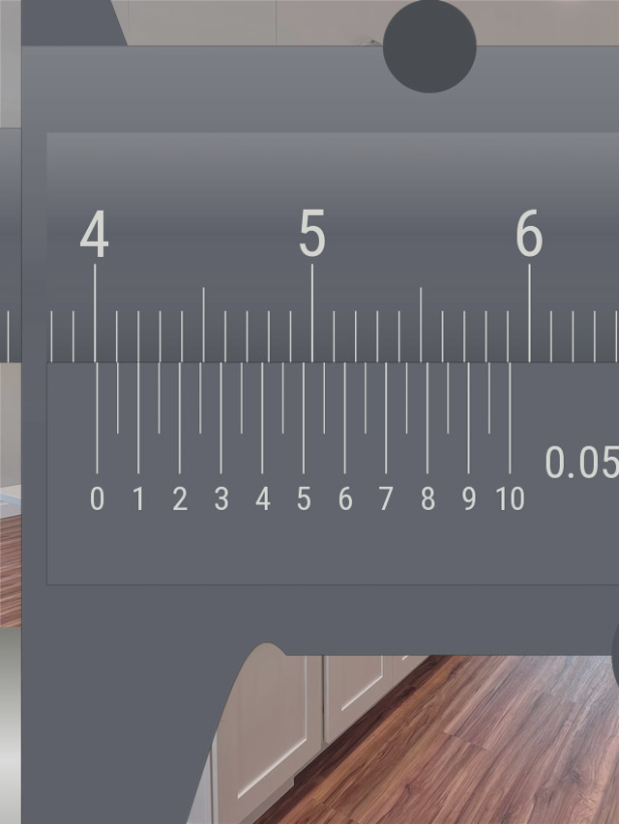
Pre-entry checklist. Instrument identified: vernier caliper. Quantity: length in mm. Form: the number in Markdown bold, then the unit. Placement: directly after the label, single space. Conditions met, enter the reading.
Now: **40.10** mm
